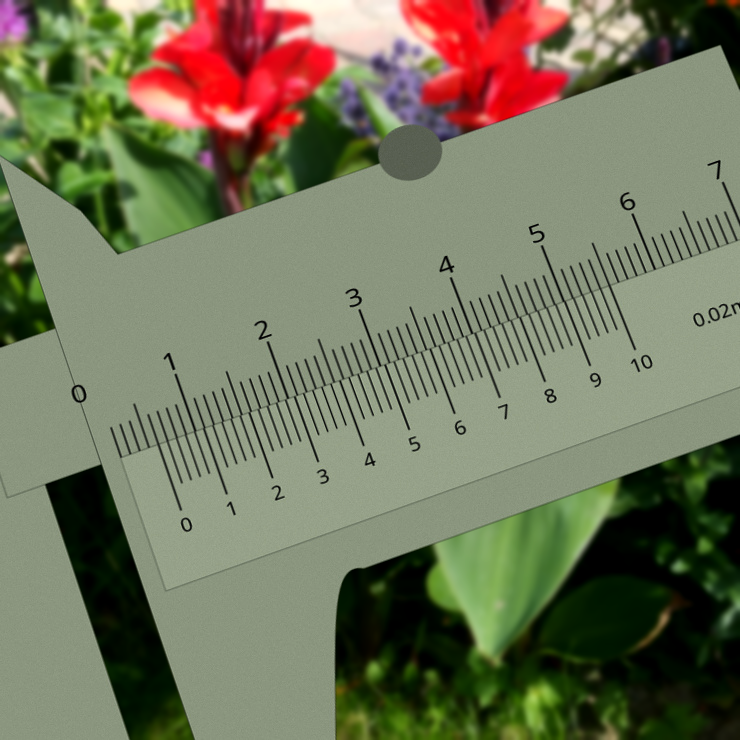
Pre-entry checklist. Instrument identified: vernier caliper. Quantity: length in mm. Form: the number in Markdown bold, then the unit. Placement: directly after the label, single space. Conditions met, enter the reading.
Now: **6.0** mm
